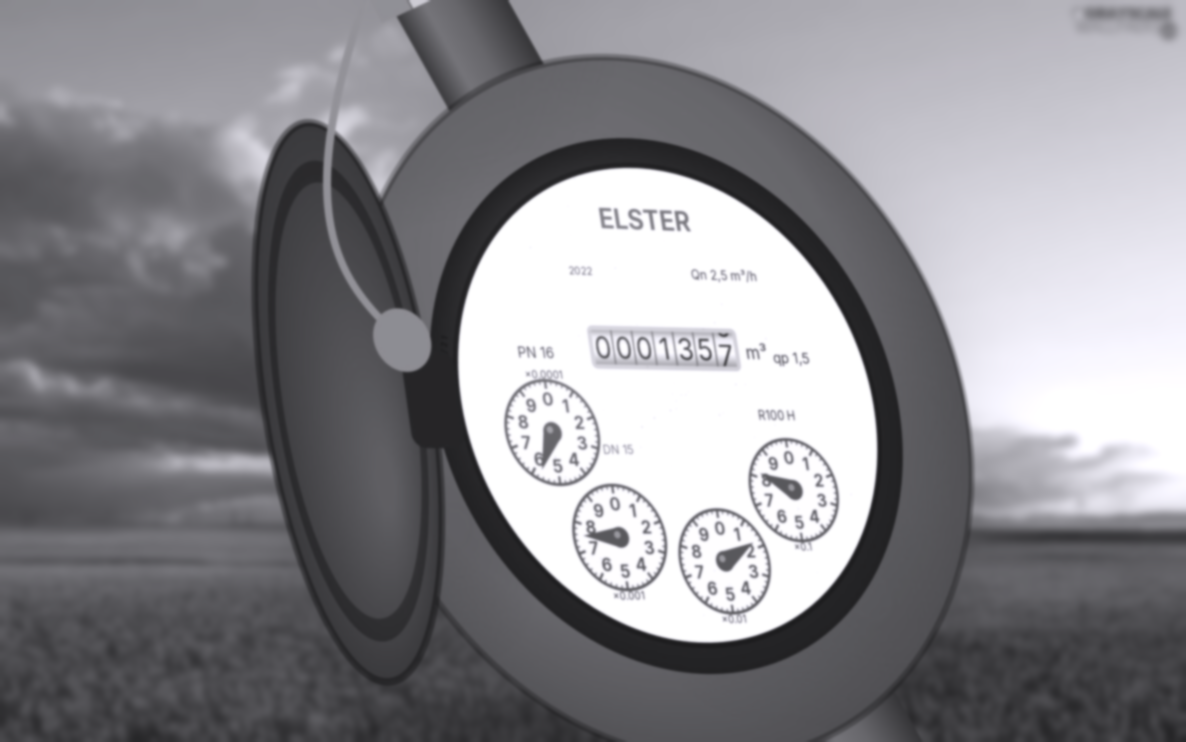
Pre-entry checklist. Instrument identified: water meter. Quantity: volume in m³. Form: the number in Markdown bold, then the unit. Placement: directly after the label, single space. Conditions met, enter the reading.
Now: **1356.8175** m³
